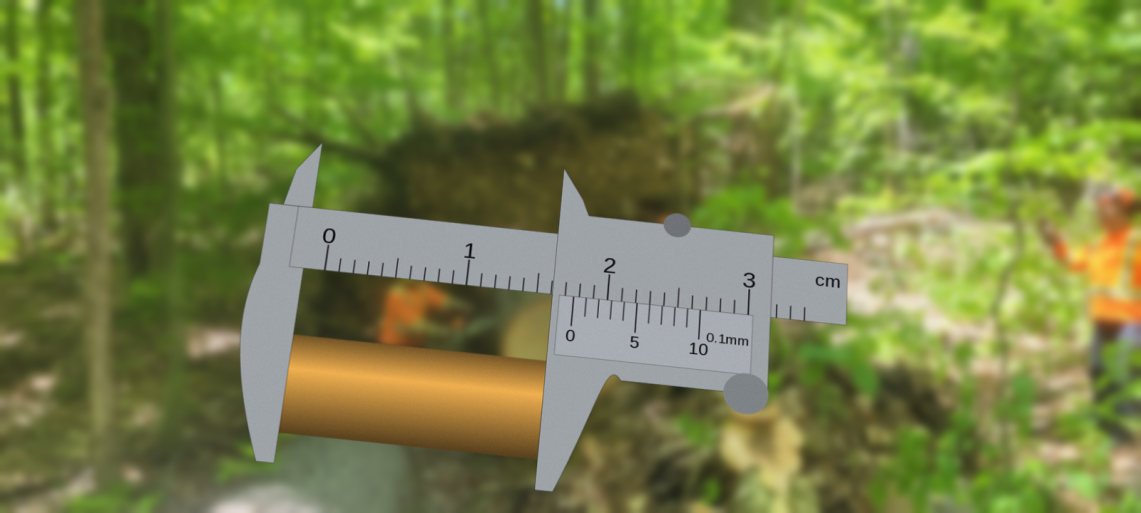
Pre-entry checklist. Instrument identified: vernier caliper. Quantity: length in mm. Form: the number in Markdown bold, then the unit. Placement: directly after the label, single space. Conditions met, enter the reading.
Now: **17.6** mm
